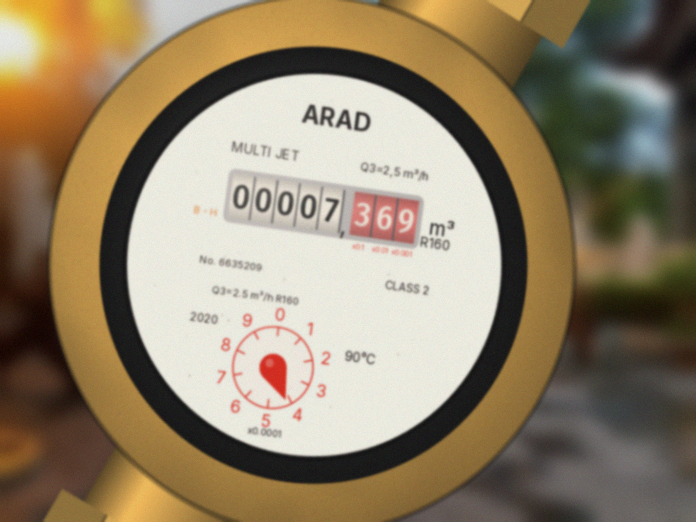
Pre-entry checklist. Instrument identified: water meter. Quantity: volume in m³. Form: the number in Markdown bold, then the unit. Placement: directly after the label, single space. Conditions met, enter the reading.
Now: **7.3694** m³
